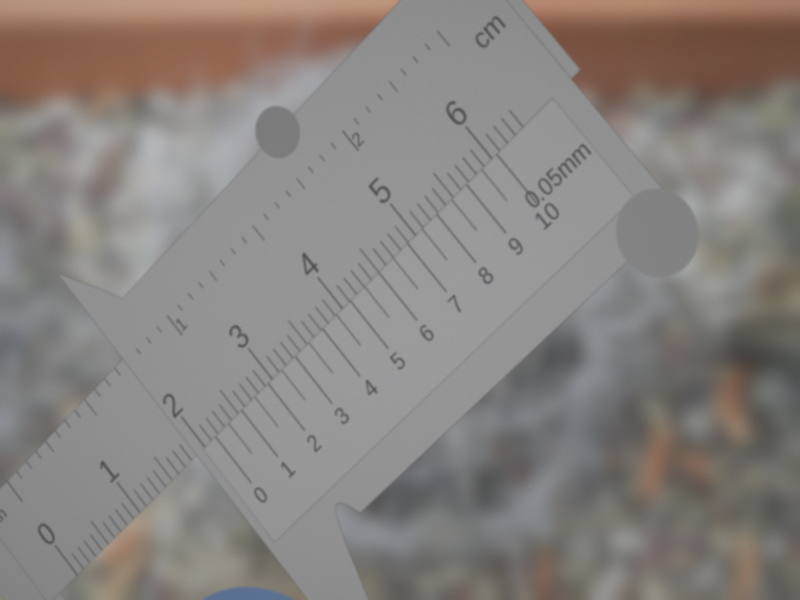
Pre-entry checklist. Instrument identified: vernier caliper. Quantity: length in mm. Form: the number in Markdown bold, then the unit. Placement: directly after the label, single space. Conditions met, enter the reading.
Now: **21.6** mm
